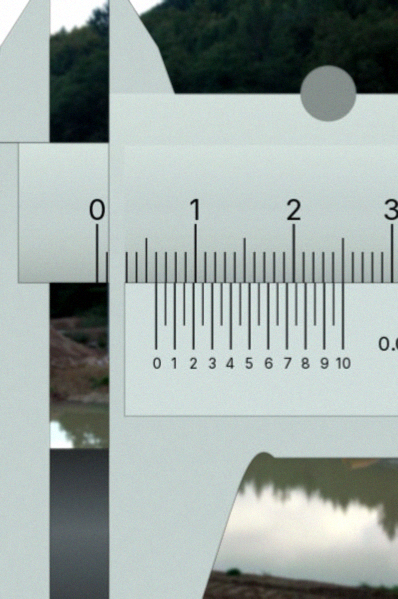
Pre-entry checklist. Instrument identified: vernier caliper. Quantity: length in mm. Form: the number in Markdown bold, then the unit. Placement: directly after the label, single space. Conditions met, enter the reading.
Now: **6.0** mm
